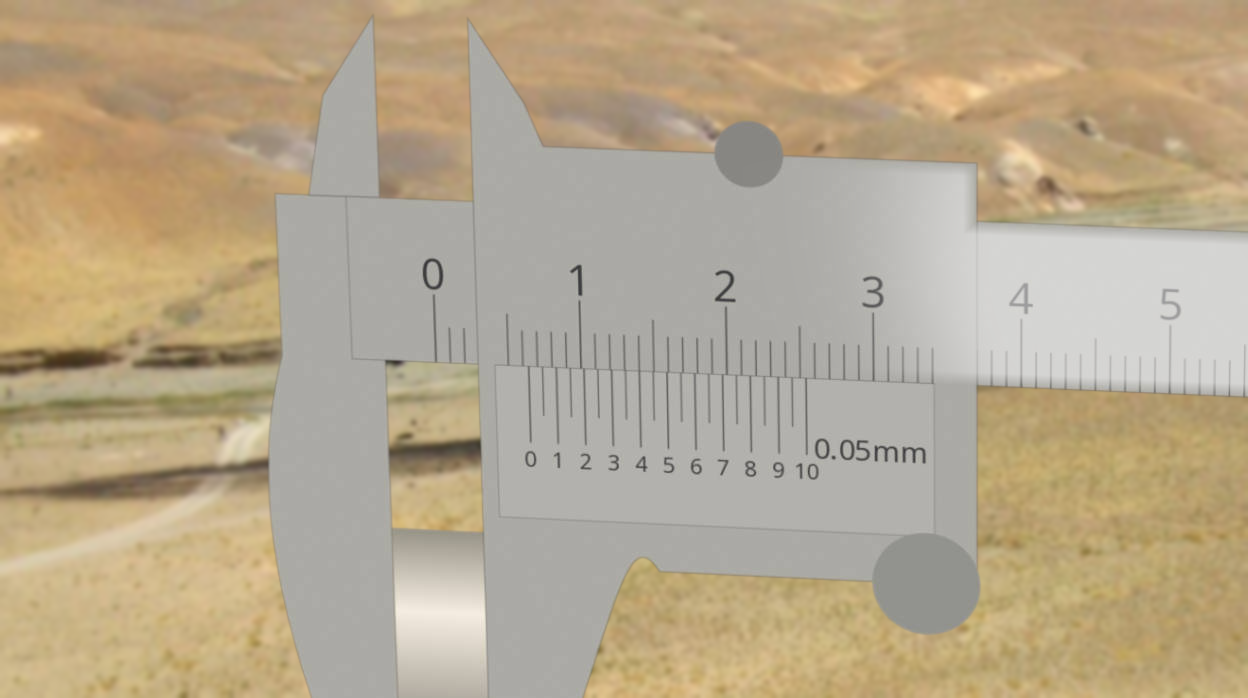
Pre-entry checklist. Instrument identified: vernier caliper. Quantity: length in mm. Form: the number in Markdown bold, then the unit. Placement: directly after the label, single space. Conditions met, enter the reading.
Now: **6.4** mm
